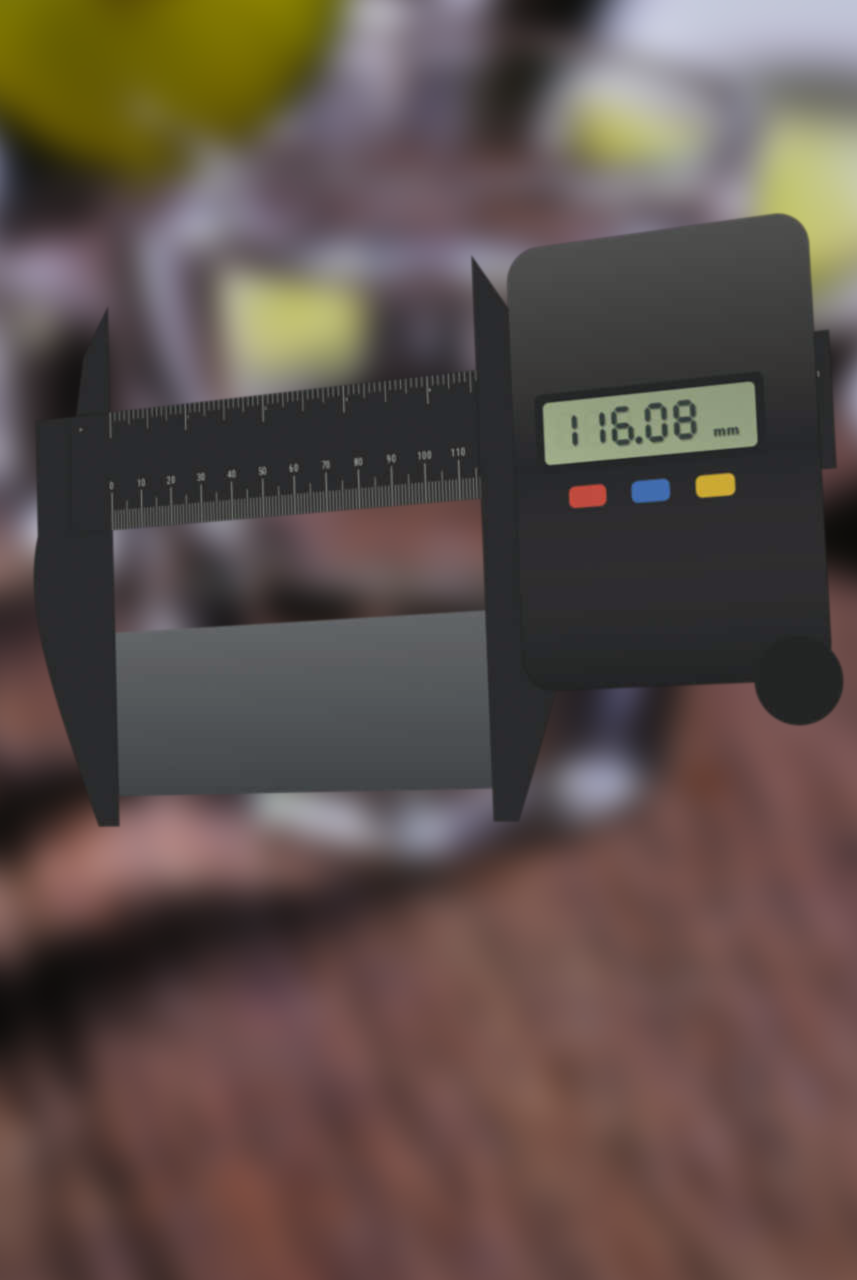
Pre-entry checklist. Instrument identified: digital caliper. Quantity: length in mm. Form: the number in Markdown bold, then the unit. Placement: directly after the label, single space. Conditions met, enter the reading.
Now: **116.08** mm
